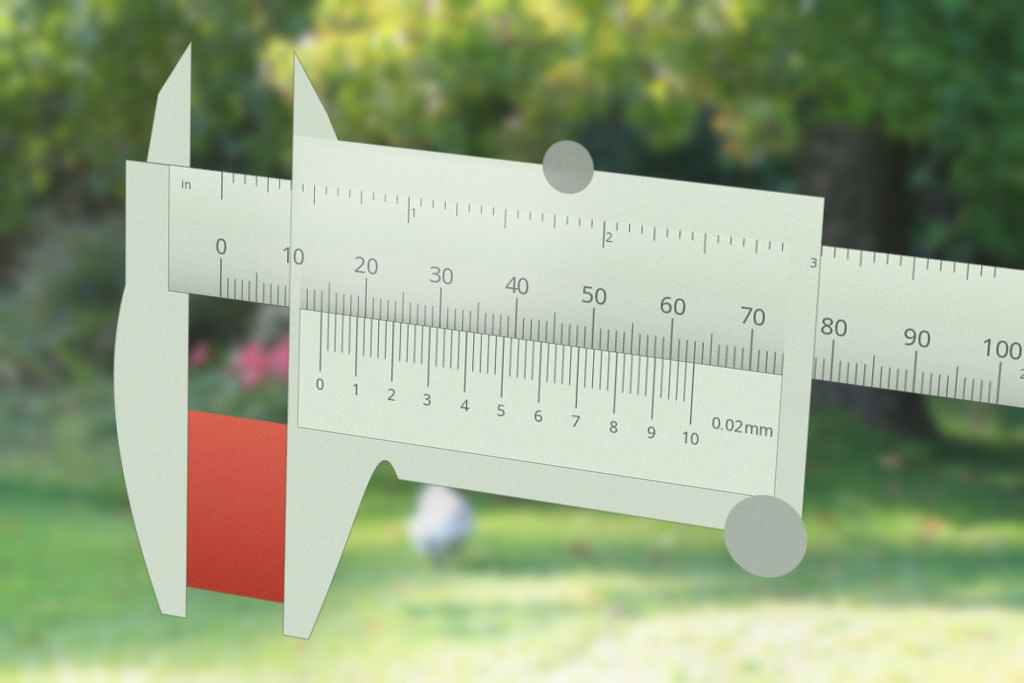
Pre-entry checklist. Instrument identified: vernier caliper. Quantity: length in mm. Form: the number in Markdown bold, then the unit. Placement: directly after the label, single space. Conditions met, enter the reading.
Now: **14.0** mm
